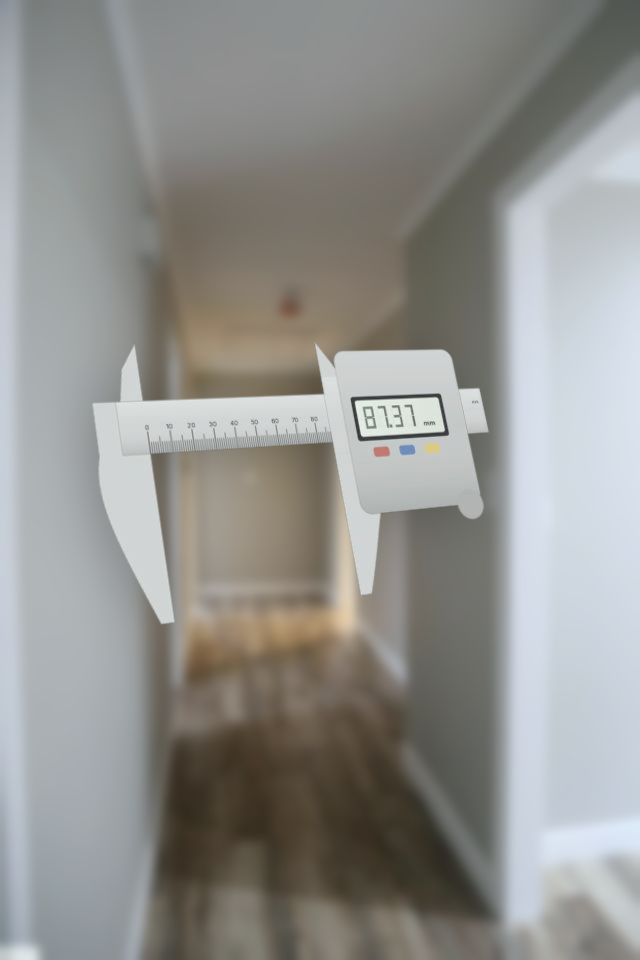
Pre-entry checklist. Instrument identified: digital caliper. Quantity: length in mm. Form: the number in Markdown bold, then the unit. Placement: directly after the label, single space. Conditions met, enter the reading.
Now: **87.37** mm
